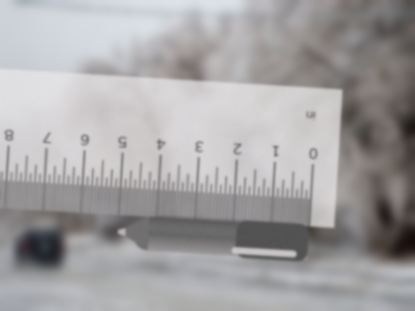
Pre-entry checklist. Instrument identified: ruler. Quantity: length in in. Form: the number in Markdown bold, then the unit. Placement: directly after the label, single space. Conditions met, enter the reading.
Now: **5** in
